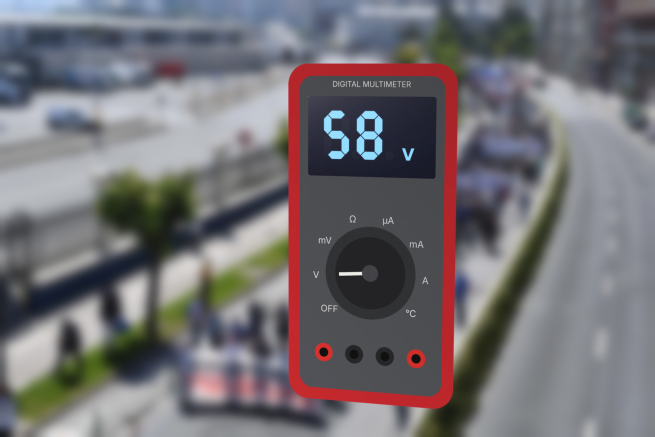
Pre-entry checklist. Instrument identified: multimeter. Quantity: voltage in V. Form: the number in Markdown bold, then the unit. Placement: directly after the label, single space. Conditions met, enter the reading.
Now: **58** V
